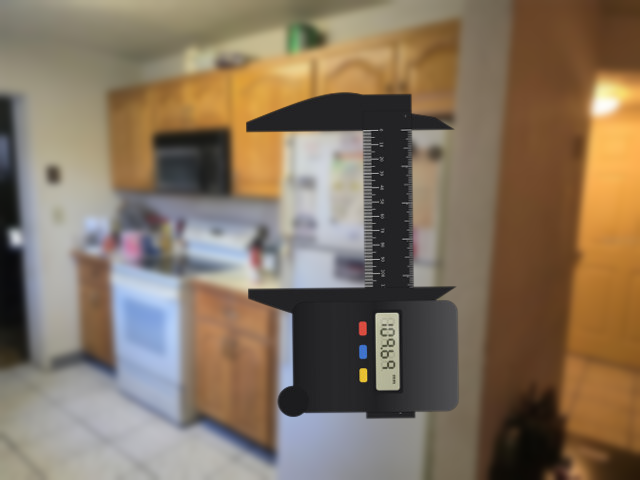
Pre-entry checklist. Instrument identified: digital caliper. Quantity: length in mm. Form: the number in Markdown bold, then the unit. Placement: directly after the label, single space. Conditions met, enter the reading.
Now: **109.69** mm
